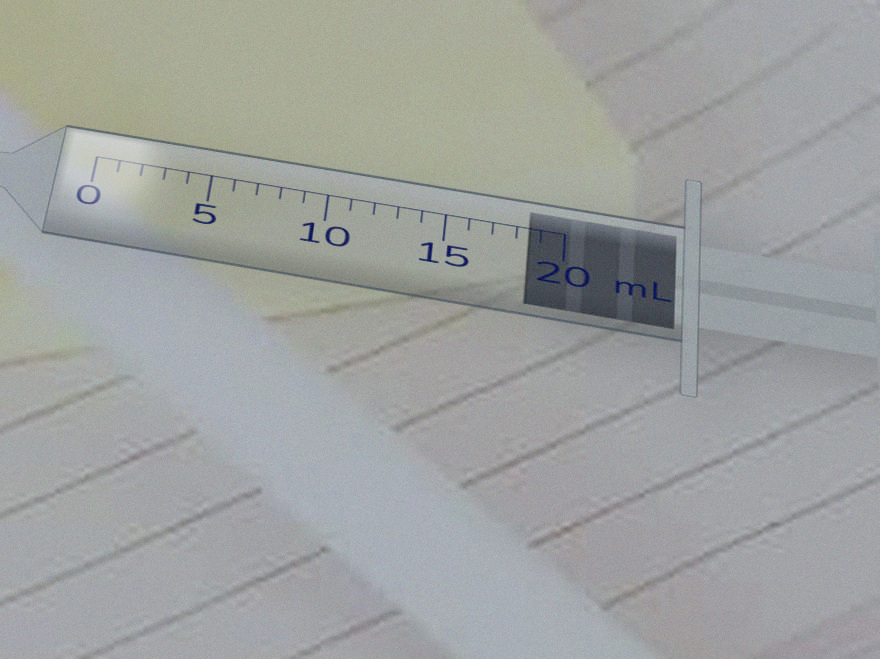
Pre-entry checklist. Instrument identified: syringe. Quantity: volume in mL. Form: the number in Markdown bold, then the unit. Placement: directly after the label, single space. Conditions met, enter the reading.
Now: **18.5** mL
